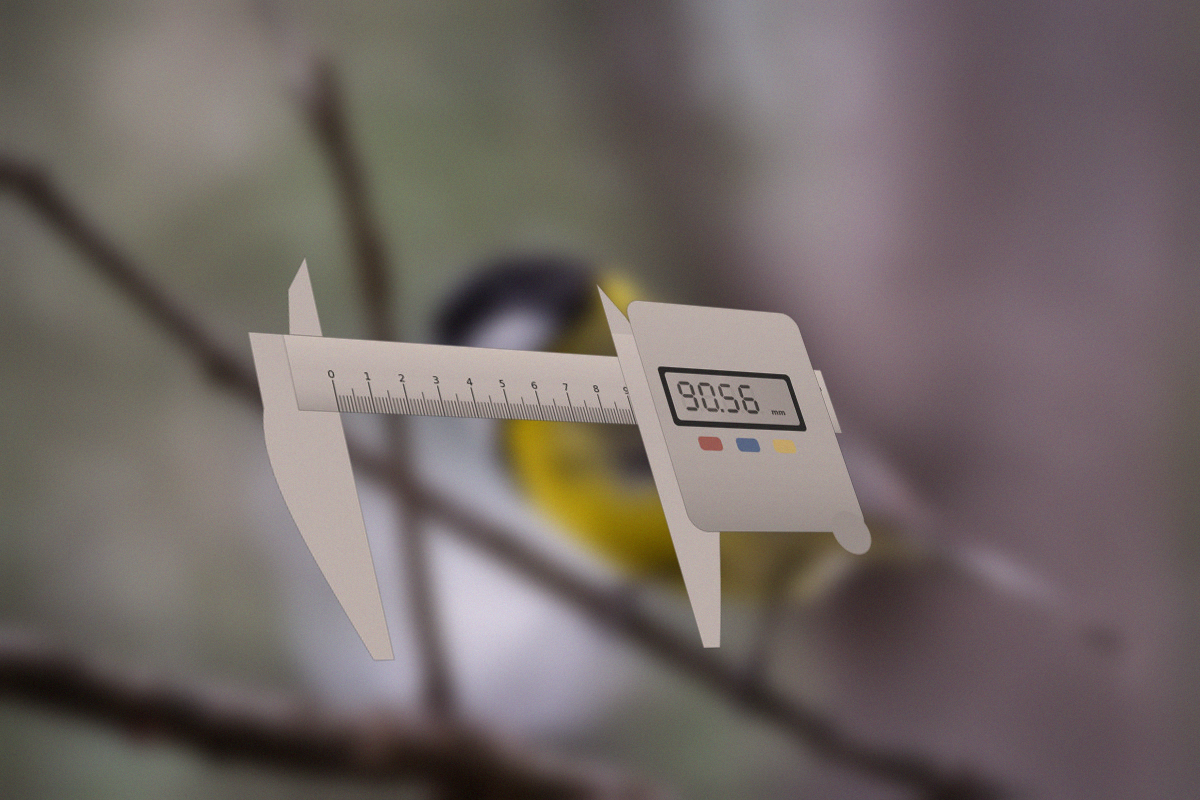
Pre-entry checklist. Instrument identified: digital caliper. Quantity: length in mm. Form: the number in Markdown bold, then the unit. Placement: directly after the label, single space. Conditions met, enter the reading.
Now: **90.56** mm
